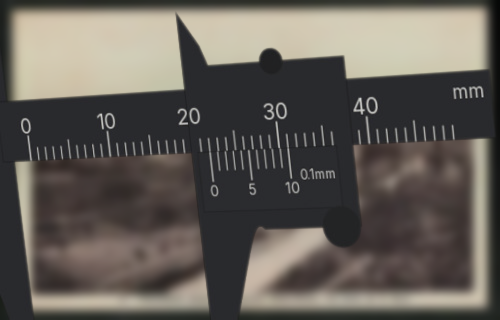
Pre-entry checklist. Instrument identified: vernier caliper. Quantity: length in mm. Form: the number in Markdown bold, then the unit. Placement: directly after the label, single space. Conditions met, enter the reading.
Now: **22.0** mm
